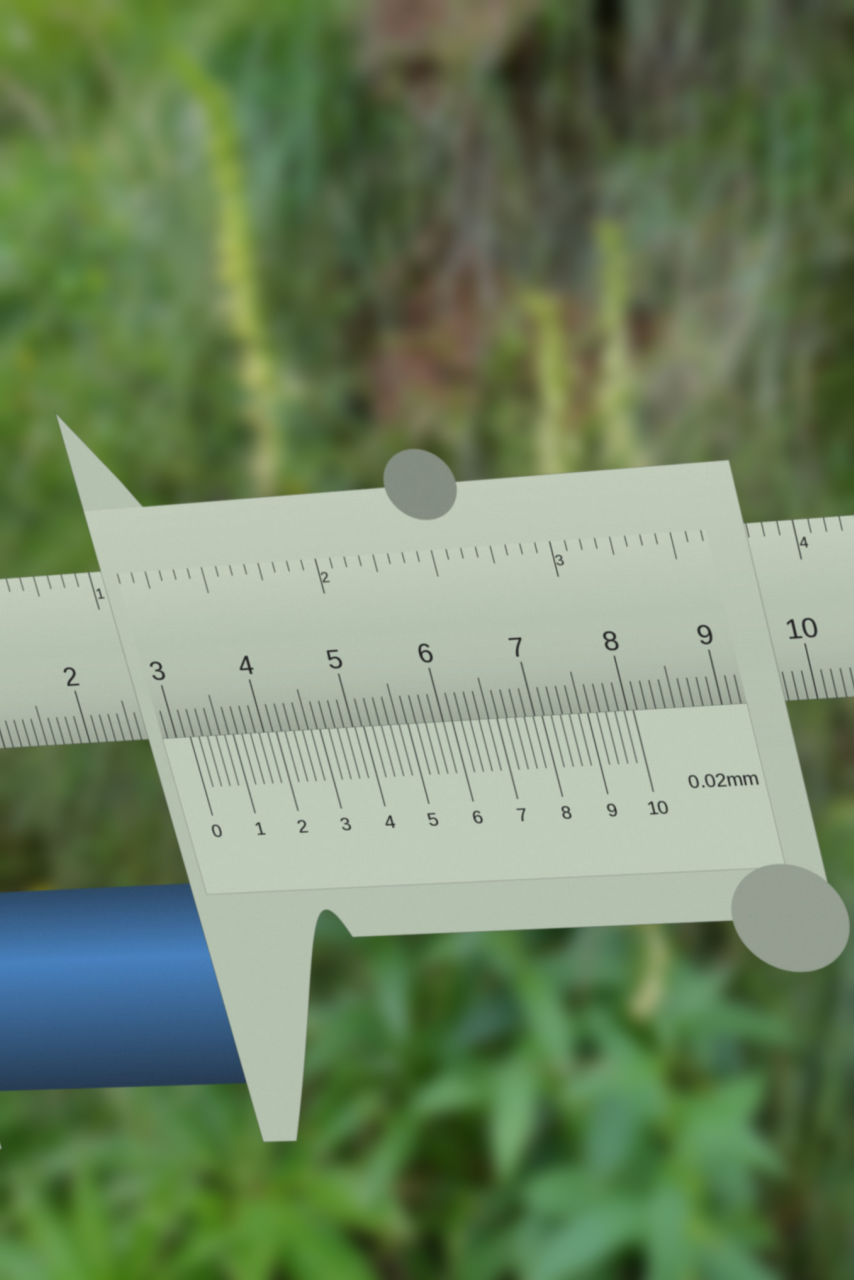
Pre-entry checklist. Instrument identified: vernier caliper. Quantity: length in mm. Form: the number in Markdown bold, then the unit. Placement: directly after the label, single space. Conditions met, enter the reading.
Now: **31.6** mm
